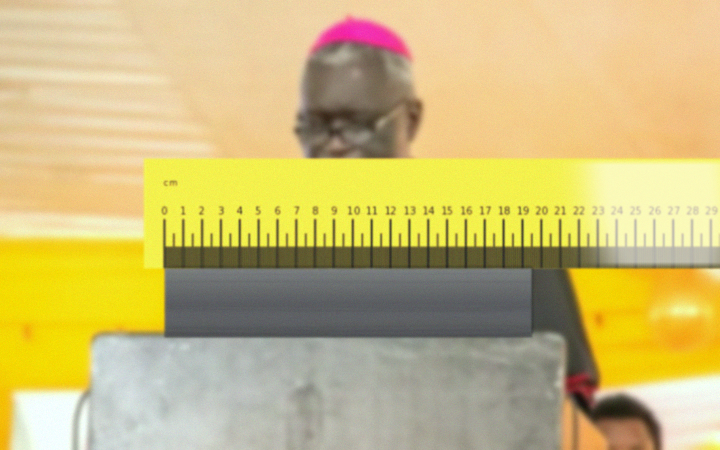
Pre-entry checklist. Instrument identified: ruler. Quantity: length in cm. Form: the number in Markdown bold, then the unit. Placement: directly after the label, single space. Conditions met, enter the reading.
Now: **19.5** cm
